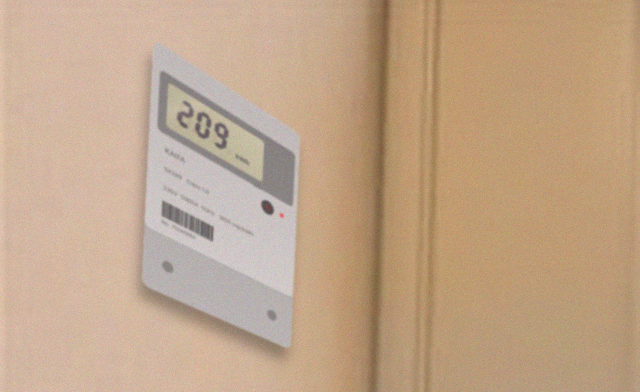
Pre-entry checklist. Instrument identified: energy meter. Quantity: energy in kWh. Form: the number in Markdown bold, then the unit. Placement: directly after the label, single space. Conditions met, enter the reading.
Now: **209** kWh
